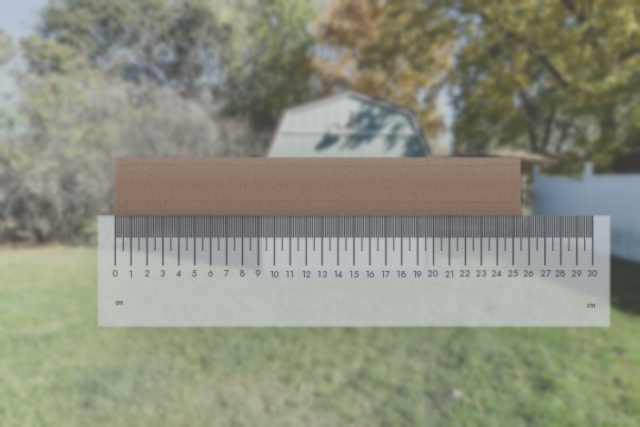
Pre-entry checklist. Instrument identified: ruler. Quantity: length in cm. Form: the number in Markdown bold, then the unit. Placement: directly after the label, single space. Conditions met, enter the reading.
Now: **25.5** cm
